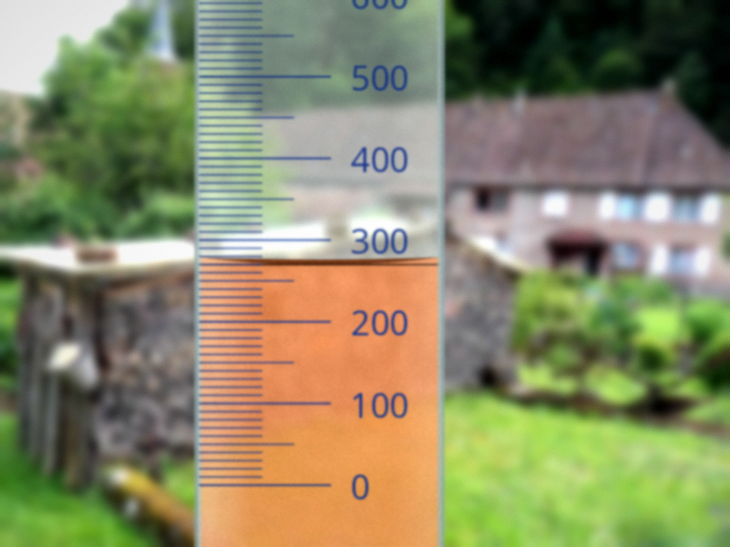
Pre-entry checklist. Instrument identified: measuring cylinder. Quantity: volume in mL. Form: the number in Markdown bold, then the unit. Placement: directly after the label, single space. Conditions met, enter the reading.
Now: **270** mL
